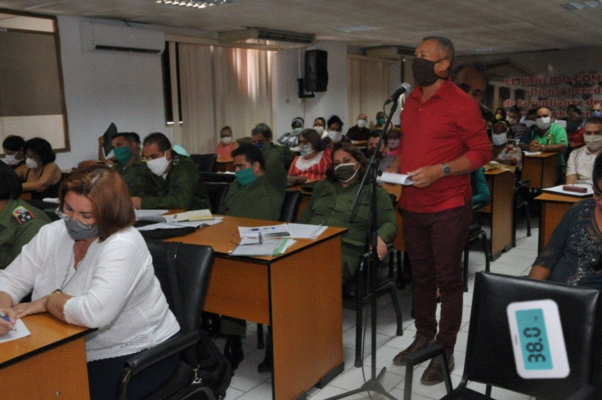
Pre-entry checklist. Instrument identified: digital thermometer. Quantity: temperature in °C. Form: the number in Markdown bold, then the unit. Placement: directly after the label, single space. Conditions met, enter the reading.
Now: **38.0** °C
